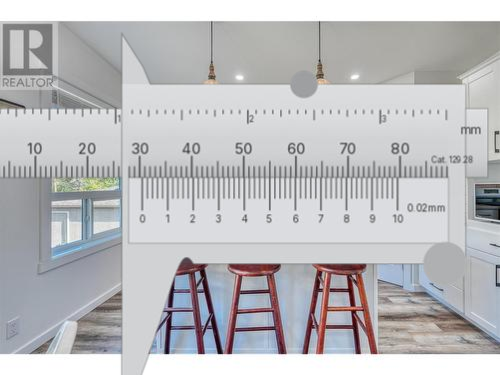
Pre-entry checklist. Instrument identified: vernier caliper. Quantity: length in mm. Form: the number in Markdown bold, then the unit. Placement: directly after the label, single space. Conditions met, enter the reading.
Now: **30.5** mm
